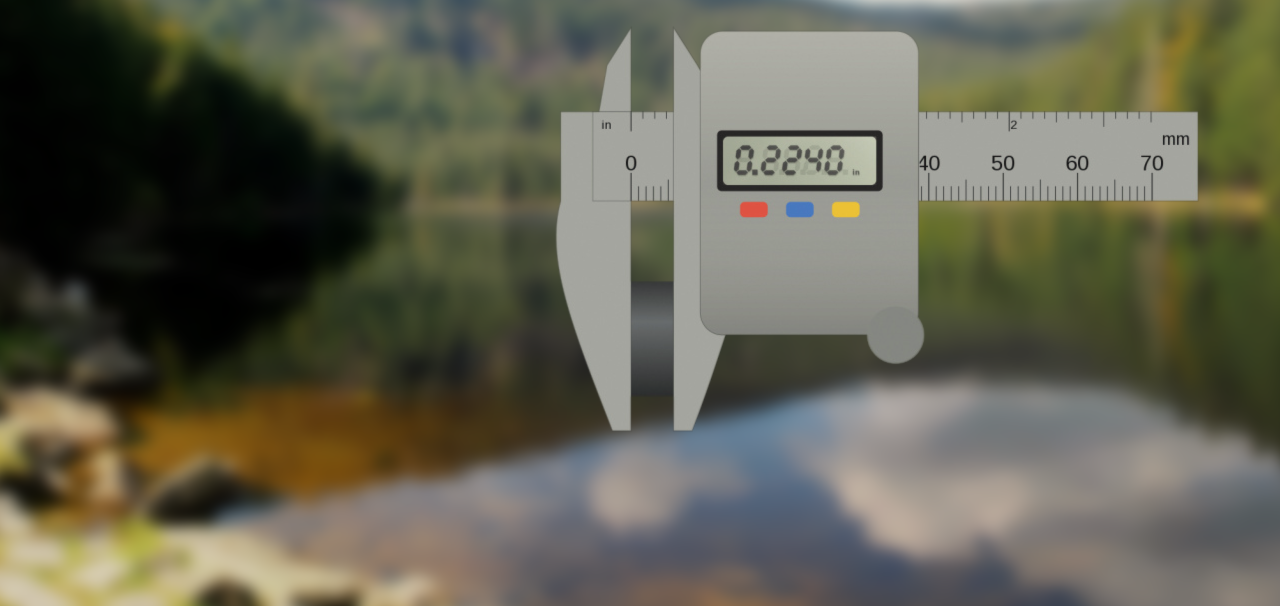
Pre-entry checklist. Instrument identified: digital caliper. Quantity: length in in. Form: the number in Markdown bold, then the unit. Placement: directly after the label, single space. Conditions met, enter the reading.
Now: **0.2240** in
